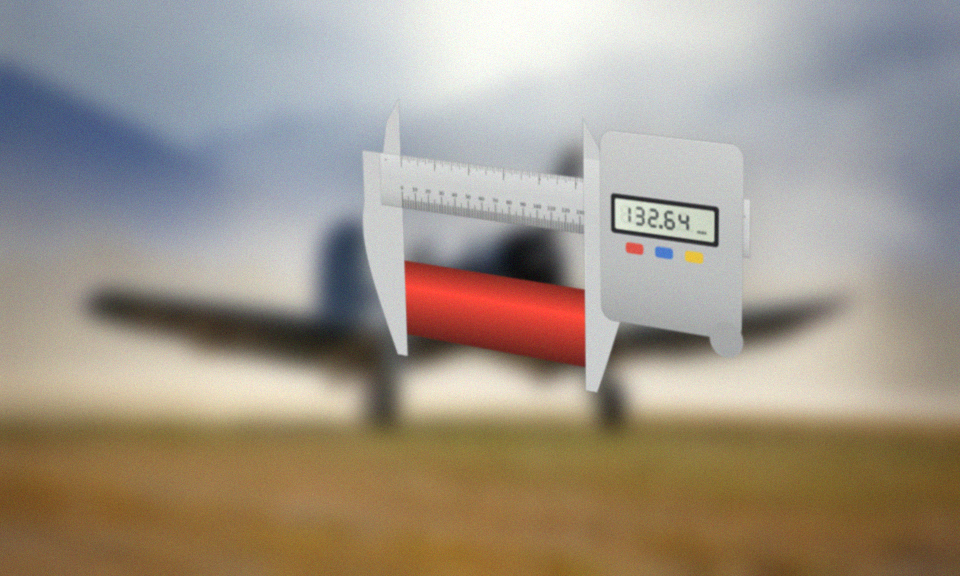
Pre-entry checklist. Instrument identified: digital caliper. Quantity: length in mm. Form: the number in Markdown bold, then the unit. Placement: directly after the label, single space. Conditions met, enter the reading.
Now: **132.64** mm
